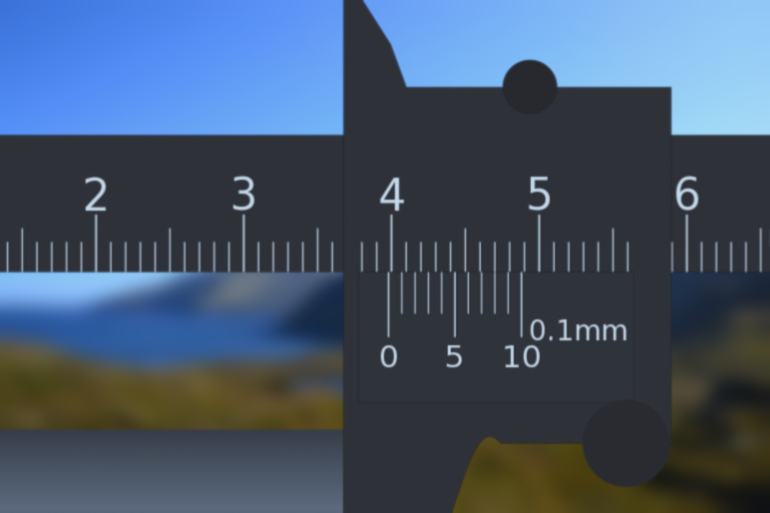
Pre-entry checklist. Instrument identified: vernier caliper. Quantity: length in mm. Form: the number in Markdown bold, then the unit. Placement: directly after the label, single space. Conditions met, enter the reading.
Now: **39.8** mm
